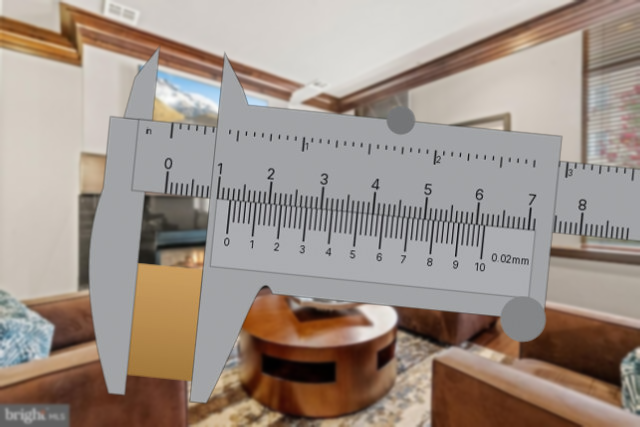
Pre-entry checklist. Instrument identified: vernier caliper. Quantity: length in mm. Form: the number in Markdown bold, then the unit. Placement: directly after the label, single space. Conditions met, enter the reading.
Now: **12.5** mm
